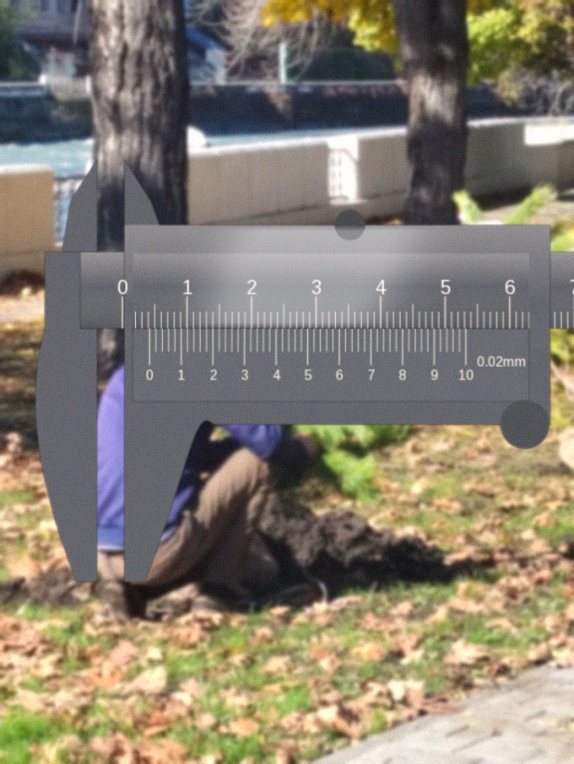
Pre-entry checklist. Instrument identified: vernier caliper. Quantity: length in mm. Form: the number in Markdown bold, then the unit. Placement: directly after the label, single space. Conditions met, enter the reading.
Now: **4.2** mm
